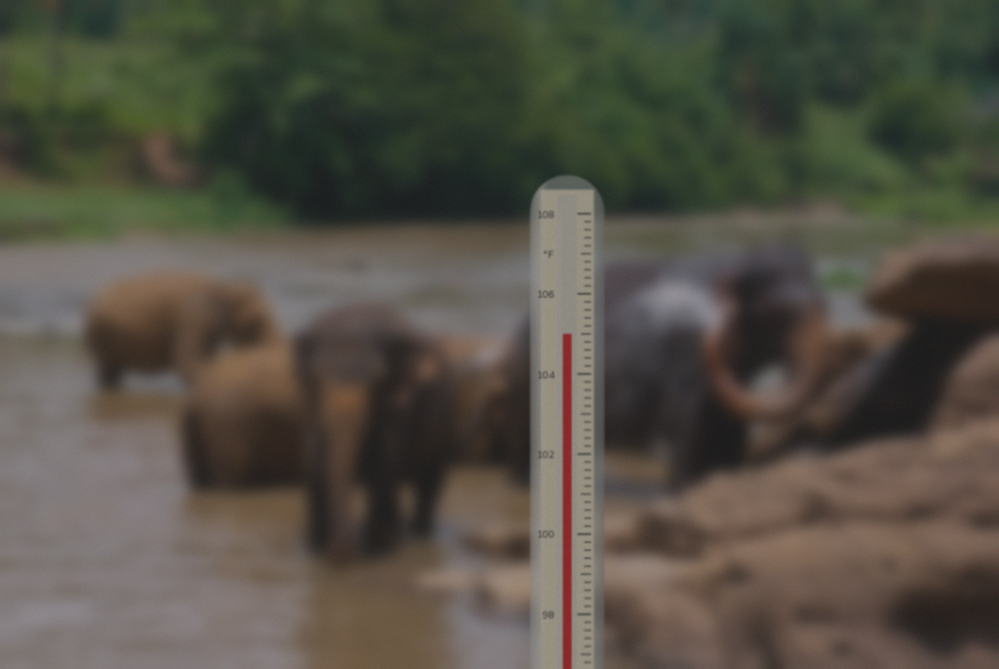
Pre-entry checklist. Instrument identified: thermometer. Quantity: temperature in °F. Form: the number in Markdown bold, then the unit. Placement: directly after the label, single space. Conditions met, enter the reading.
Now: **105** °F
